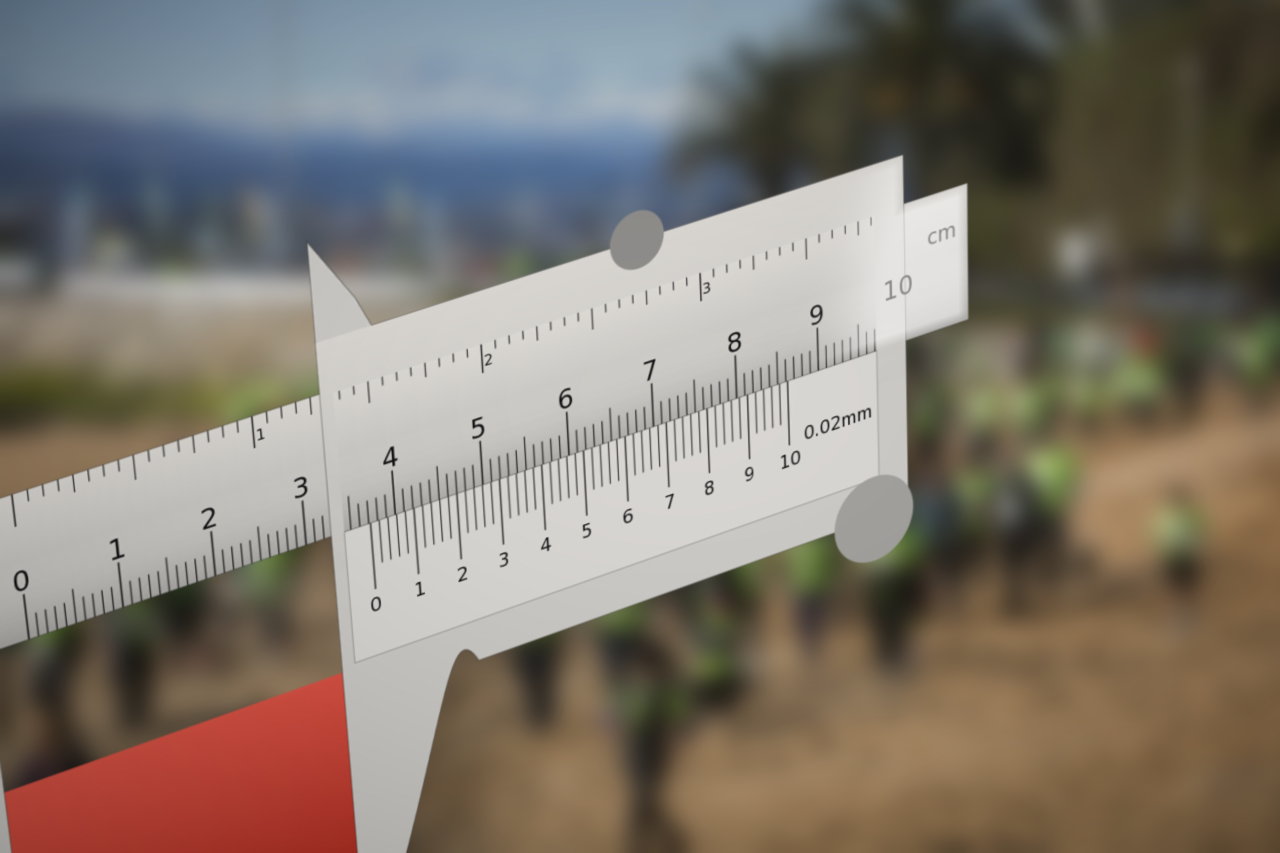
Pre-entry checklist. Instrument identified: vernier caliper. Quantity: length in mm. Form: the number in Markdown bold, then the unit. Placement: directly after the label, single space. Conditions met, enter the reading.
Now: **37.2** mm
